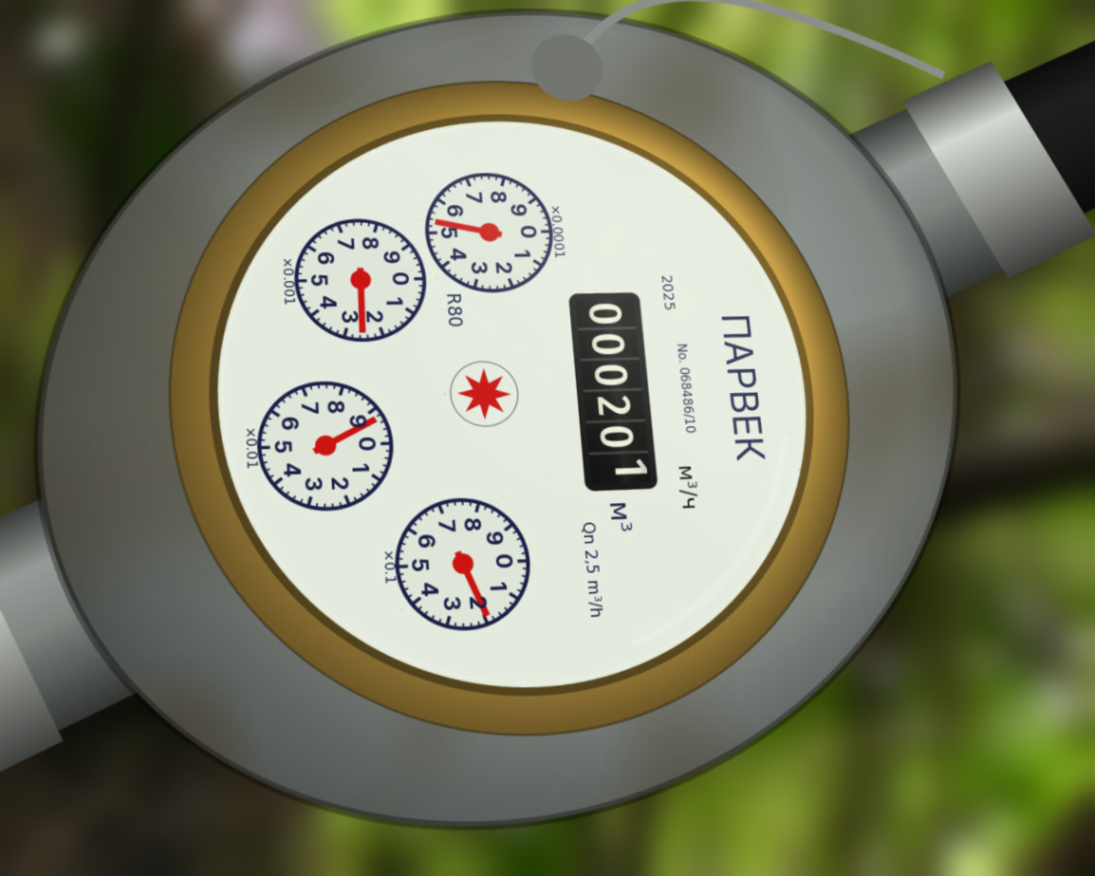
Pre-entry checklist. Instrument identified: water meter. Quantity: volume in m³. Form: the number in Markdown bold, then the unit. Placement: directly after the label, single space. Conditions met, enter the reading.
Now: **201.1925** m³
